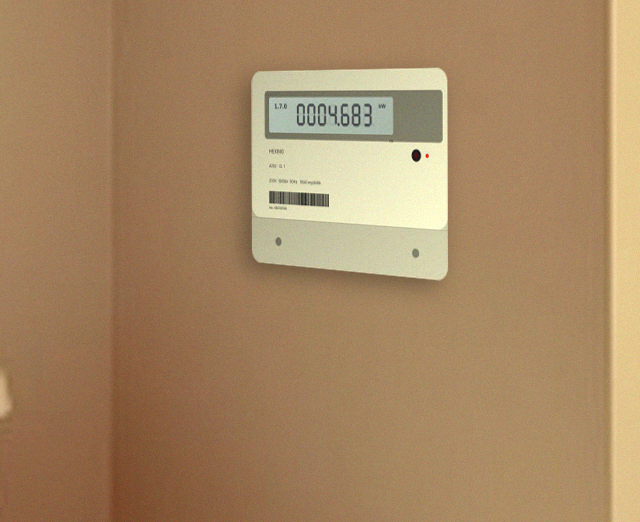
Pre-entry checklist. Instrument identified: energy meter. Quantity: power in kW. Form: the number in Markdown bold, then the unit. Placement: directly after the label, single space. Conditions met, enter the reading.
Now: **4.683** kW
